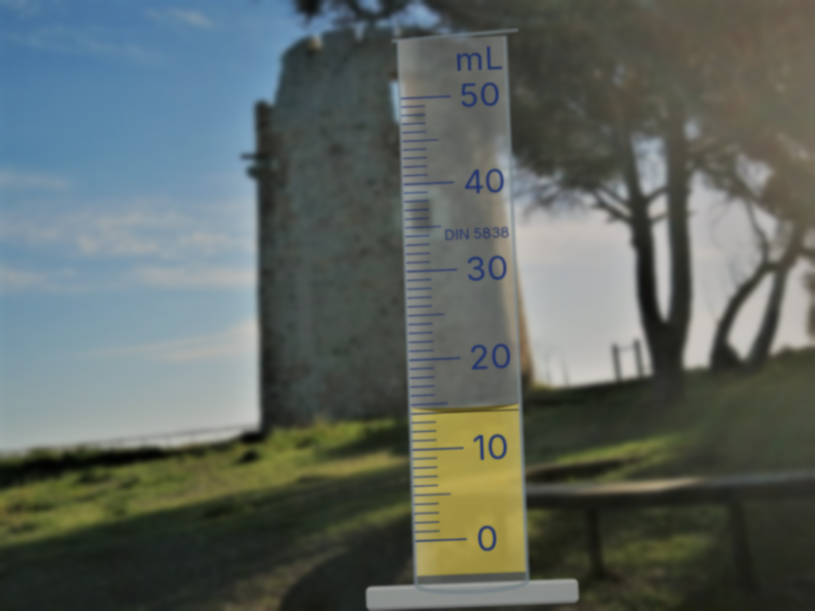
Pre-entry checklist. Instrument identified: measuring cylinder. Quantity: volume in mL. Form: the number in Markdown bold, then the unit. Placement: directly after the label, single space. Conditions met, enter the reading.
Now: **14** mL
